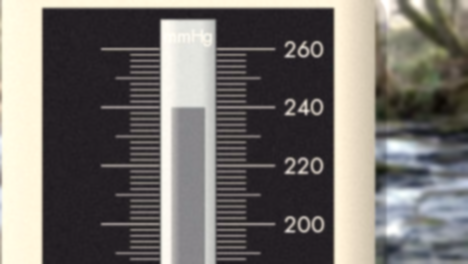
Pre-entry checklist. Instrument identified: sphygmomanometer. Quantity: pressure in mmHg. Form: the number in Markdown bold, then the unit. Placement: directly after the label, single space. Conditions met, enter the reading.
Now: **240** mmHg
